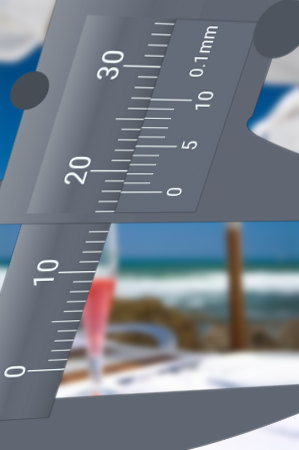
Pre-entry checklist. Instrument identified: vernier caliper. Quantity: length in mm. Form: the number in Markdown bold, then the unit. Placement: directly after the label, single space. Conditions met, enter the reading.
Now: **17.9** mm
